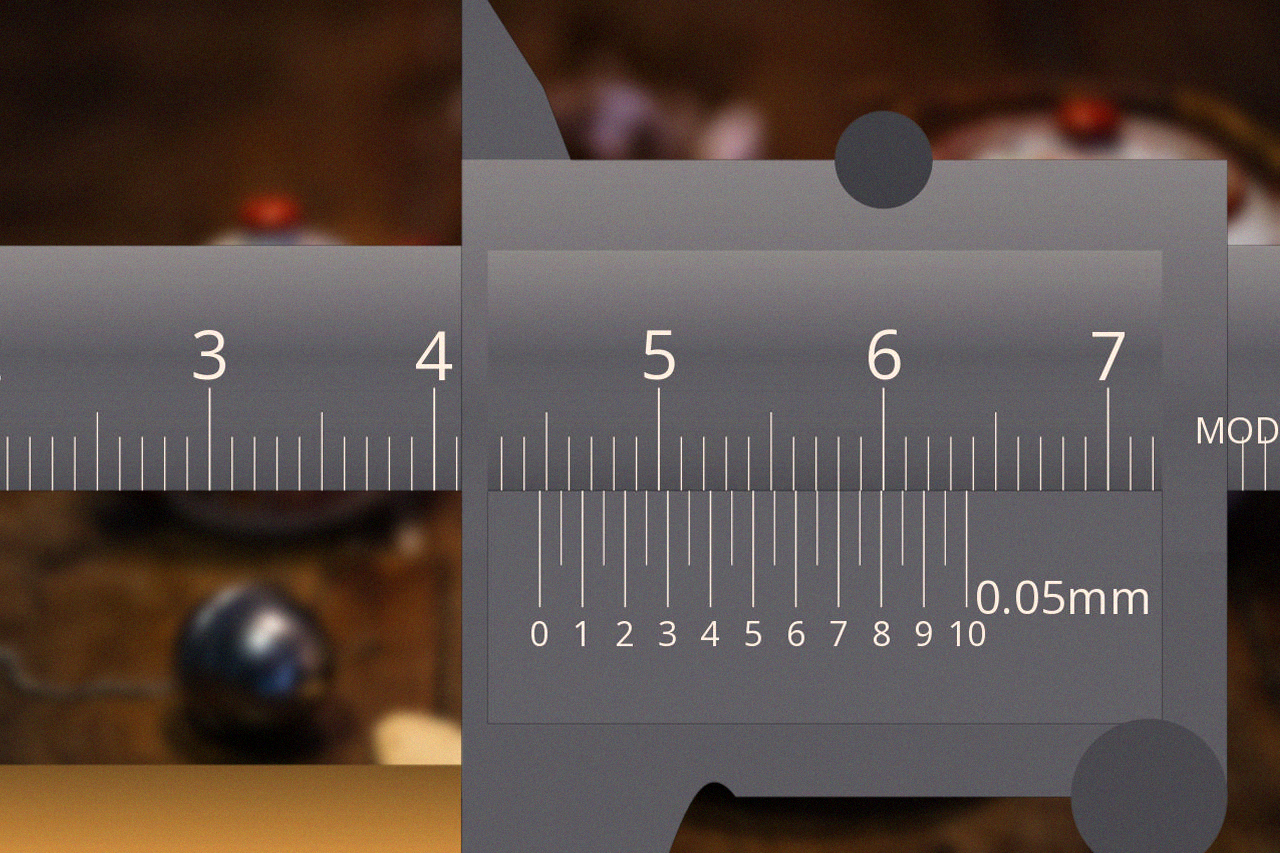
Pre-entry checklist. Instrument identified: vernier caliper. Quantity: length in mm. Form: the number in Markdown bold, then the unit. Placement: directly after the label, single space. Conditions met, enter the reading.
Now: **44.7** mm
